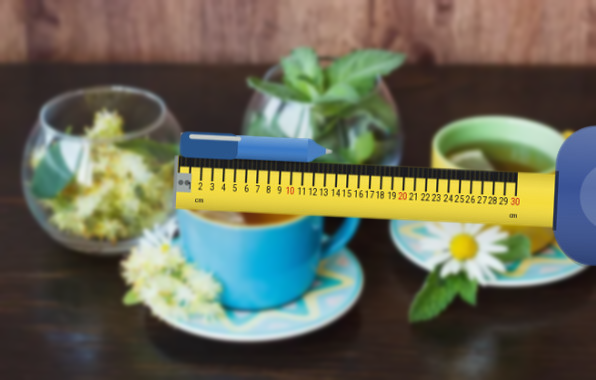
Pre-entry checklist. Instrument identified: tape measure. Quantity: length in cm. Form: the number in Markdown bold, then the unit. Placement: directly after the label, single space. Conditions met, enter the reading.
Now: **13.5** cm
